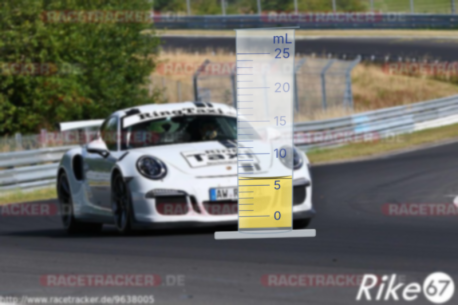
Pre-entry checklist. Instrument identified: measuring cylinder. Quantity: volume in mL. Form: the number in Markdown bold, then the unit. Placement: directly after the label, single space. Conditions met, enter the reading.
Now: **6** mL
